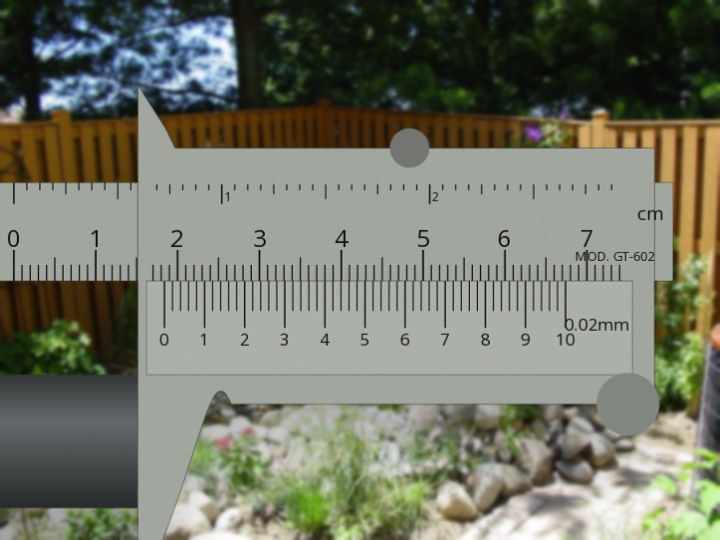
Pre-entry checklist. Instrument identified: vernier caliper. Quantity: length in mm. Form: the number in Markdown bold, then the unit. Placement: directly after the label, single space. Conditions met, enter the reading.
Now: **18.4** mm
